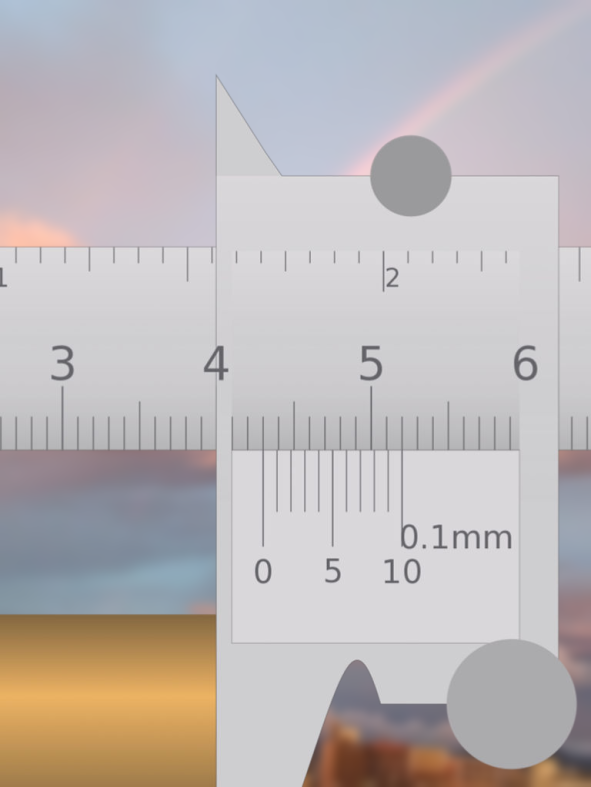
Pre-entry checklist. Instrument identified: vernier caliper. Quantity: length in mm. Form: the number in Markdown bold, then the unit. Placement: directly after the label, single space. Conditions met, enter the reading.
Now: **43.0** mm
